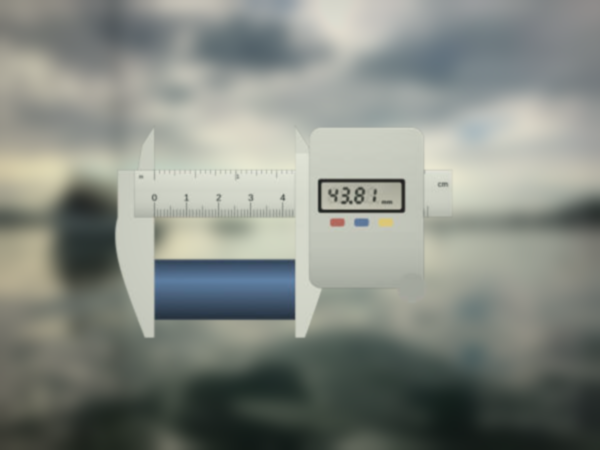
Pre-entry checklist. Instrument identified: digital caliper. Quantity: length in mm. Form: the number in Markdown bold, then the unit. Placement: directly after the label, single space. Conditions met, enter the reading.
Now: **43.81** mm
